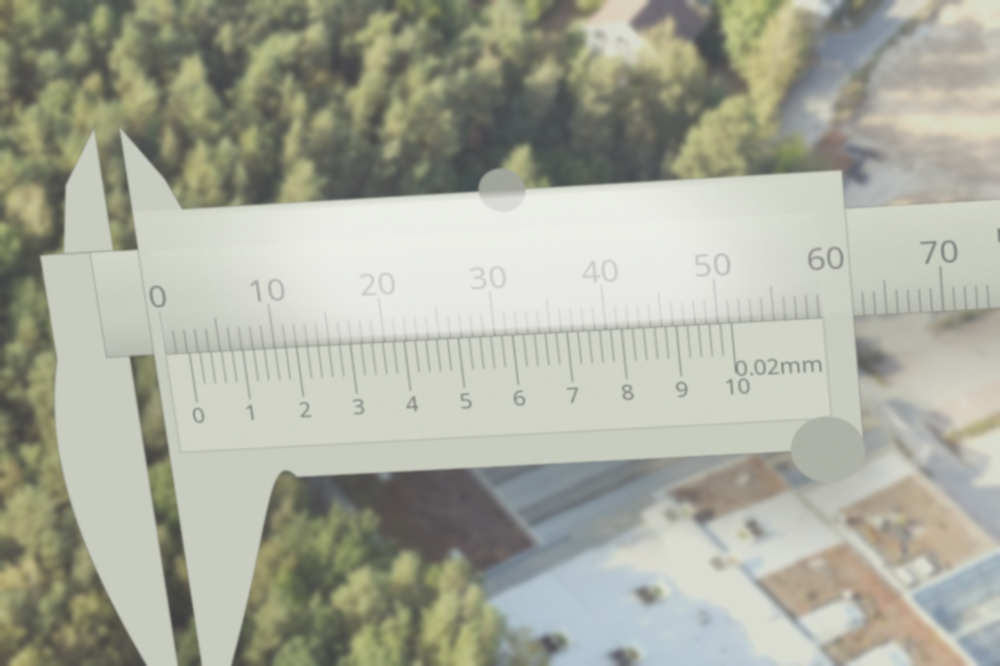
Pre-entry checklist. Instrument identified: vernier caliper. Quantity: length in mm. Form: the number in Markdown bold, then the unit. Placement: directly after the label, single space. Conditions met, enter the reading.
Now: **2.2** mm
